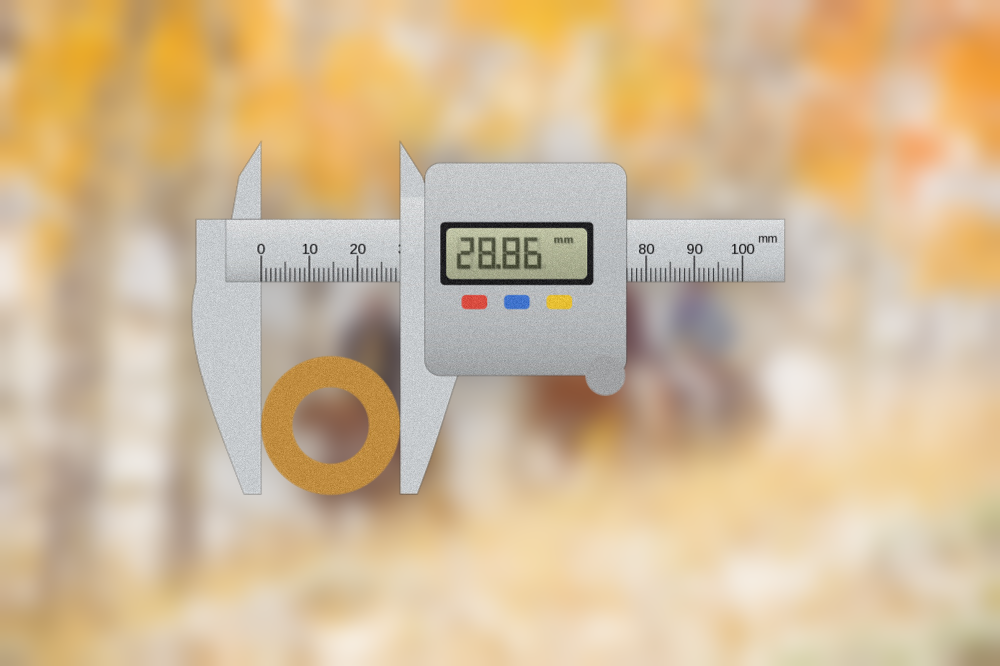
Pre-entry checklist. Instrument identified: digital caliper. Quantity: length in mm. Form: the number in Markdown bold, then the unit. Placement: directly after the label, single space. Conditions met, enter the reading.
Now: **28.86** mm
